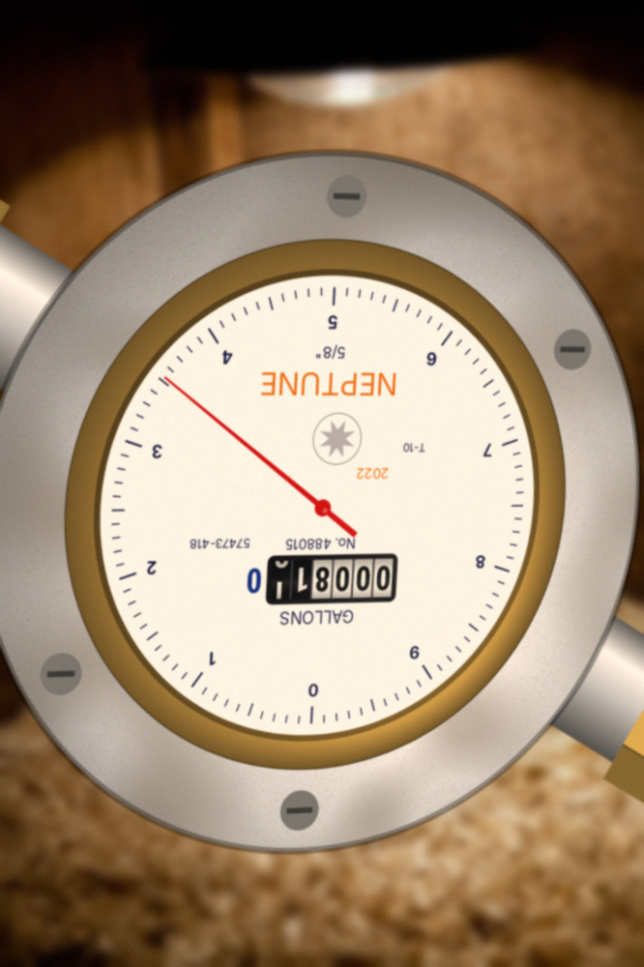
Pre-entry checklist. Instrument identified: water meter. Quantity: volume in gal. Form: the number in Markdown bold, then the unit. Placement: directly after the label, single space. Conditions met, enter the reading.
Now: **8113.5** gal
